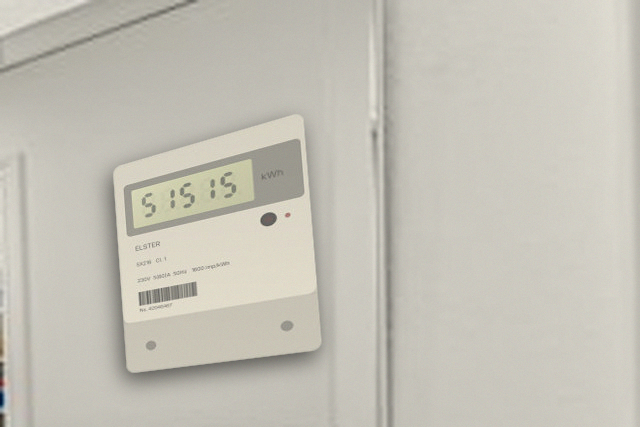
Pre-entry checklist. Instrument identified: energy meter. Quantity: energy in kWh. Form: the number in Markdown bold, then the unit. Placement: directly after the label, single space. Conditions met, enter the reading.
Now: **51515** kWh
